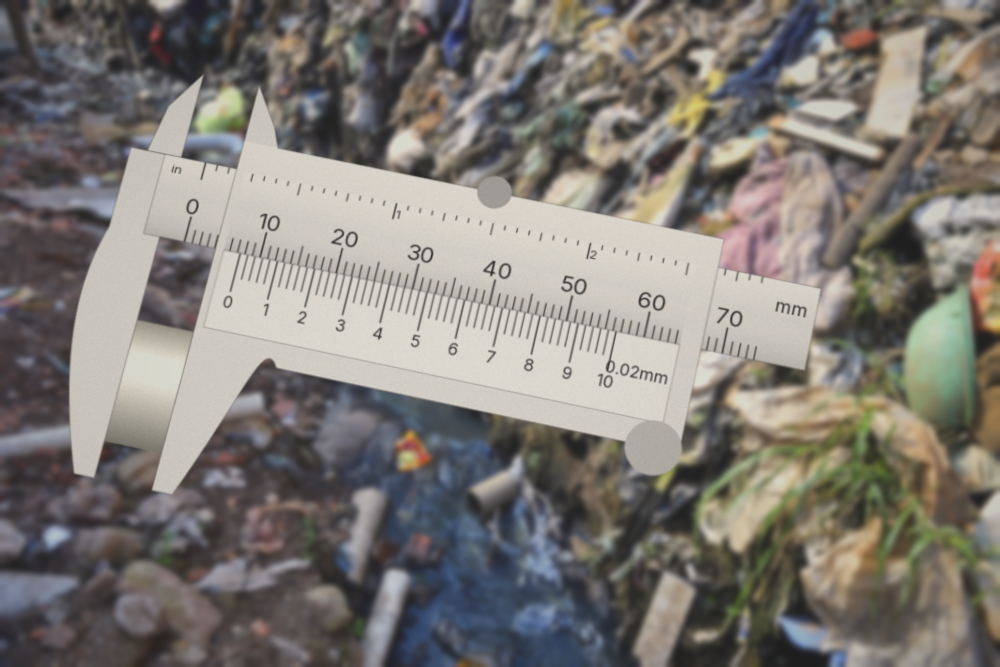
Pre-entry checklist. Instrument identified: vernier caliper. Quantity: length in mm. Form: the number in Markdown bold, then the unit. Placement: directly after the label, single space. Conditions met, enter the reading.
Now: **7.4** mm
